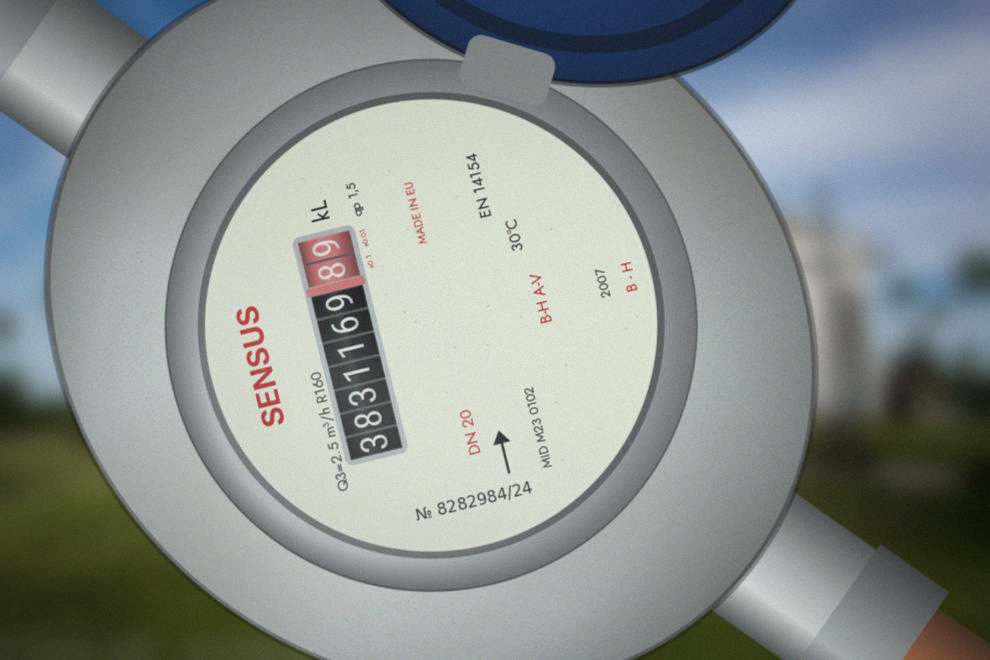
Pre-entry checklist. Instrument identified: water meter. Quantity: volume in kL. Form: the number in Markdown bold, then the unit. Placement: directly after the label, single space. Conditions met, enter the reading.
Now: **3831169.89** kL
